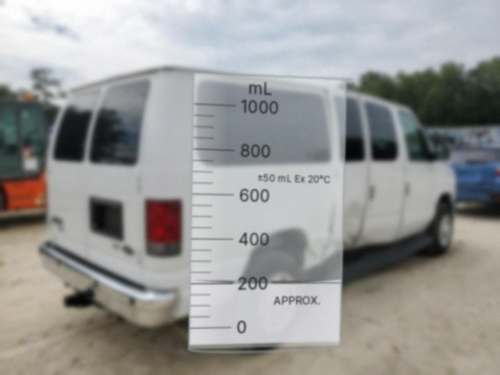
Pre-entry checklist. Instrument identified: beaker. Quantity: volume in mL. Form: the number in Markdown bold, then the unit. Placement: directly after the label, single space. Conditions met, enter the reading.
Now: **200** mL
